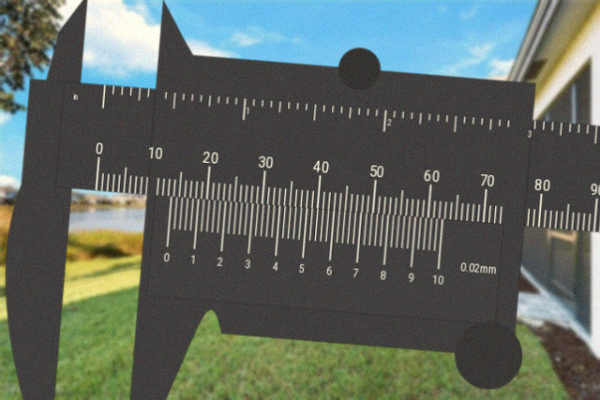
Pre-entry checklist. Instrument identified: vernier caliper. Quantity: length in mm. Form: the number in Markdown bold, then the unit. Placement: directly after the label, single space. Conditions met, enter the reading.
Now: **13.6** mm
